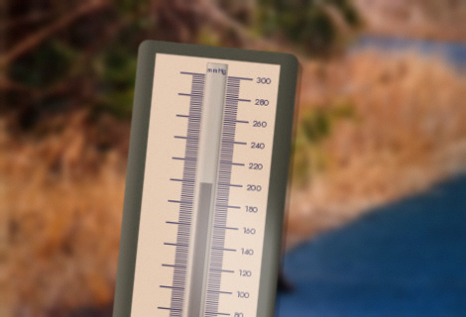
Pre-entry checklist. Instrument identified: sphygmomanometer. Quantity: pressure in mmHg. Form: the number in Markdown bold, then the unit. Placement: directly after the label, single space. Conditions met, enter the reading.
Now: **200** mmHg
